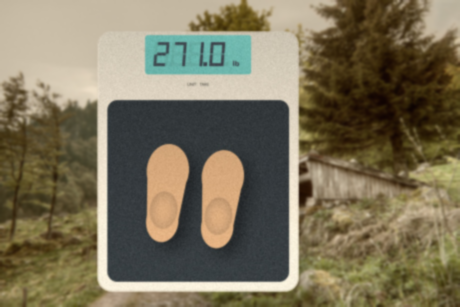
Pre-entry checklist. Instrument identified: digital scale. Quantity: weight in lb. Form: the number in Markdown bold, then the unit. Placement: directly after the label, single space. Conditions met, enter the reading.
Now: **271.0** lb
